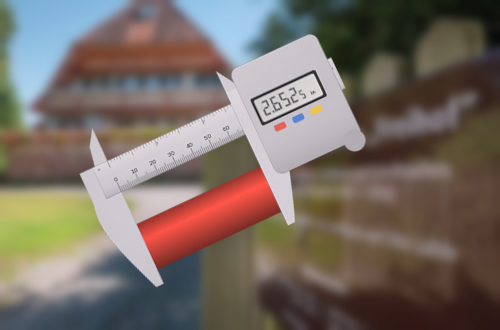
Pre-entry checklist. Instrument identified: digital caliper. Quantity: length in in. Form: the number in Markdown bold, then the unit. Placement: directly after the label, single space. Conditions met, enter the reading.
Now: **2.6525** in
